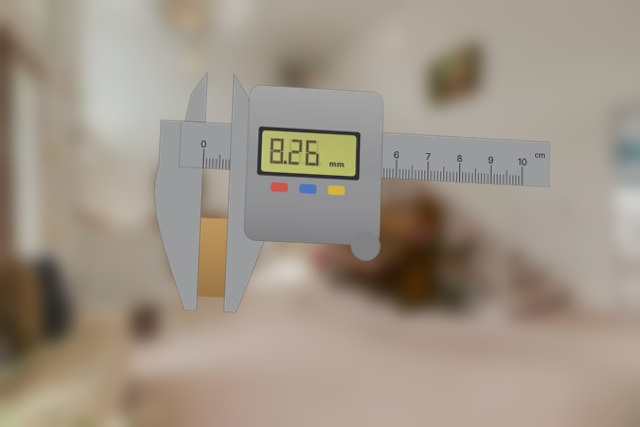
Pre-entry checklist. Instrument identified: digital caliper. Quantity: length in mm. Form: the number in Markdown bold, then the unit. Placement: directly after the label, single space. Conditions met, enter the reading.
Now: **8.26** mm
